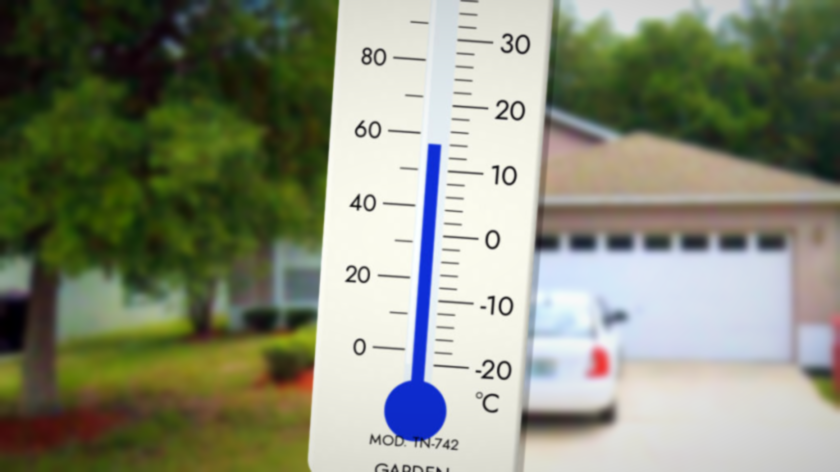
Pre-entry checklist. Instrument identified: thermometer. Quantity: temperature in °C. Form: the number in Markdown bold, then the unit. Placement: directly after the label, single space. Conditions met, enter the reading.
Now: **14** °C
